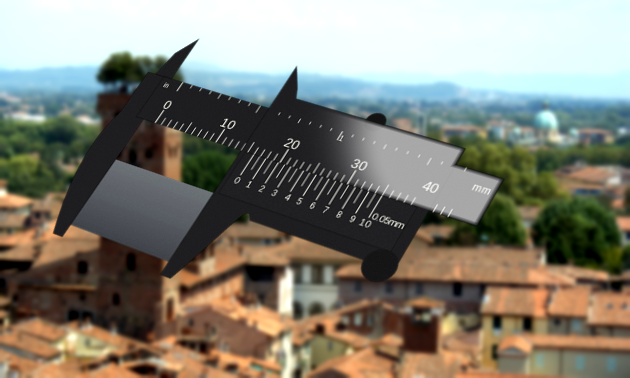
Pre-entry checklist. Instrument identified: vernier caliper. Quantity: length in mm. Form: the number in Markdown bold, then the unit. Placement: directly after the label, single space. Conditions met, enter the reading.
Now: **16.0** mm
